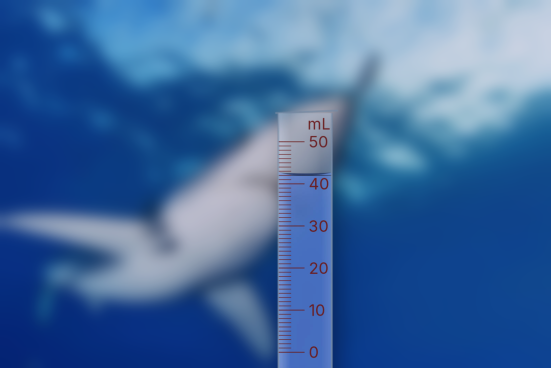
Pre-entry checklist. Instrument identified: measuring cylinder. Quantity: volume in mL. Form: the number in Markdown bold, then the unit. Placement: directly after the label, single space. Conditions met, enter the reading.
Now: **42** mL
